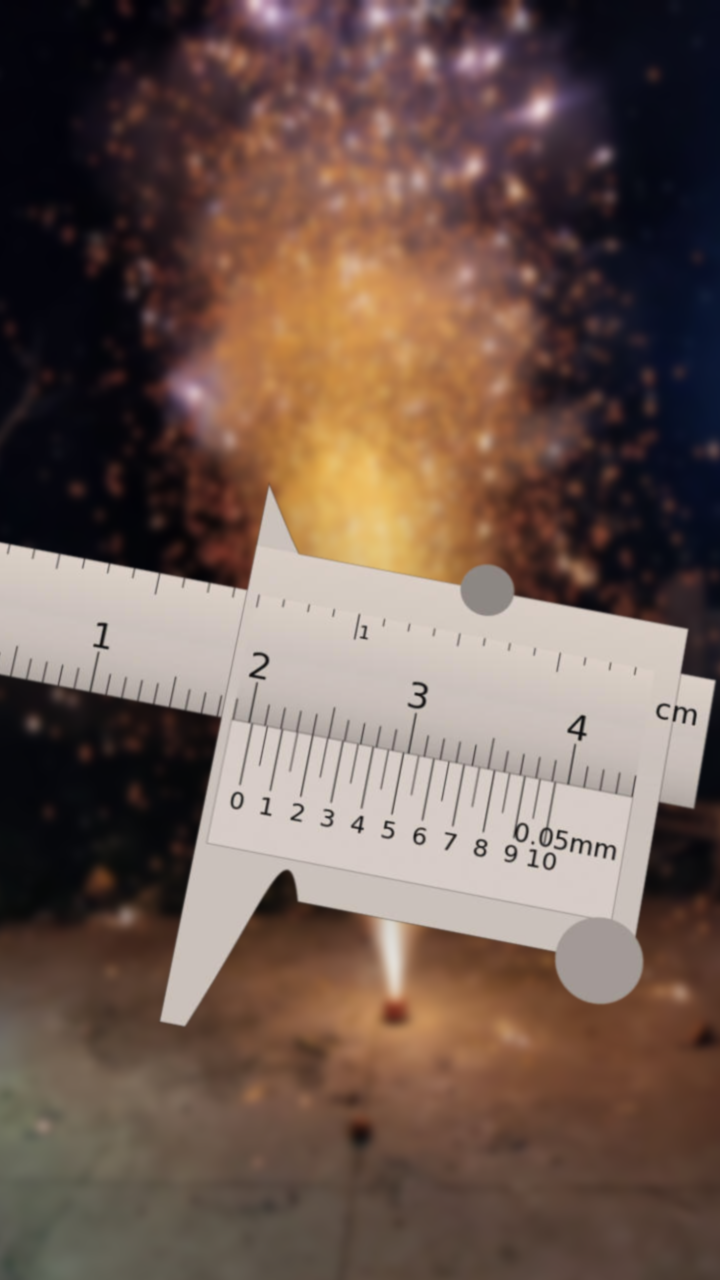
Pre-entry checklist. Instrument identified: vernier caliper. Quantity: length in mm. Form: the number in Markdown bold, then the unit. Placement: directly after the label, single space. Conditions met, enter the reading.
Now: **20.2** mm
